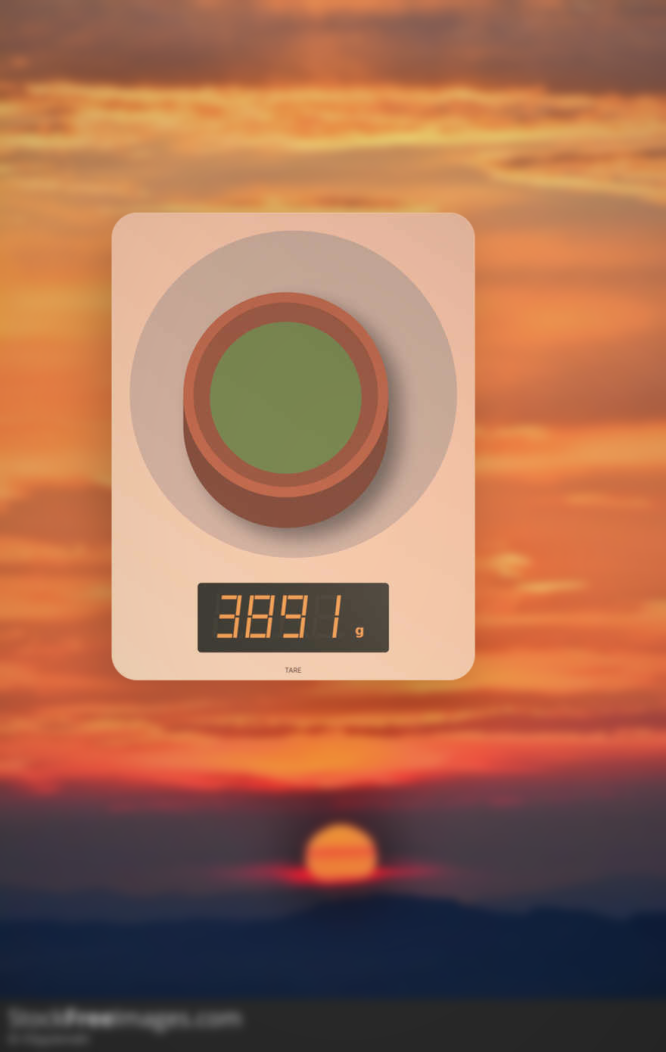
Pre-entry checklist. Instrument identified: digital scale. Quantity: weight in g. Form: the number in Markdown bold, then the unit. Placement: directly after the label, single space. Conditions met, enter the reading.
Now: **3891** g
